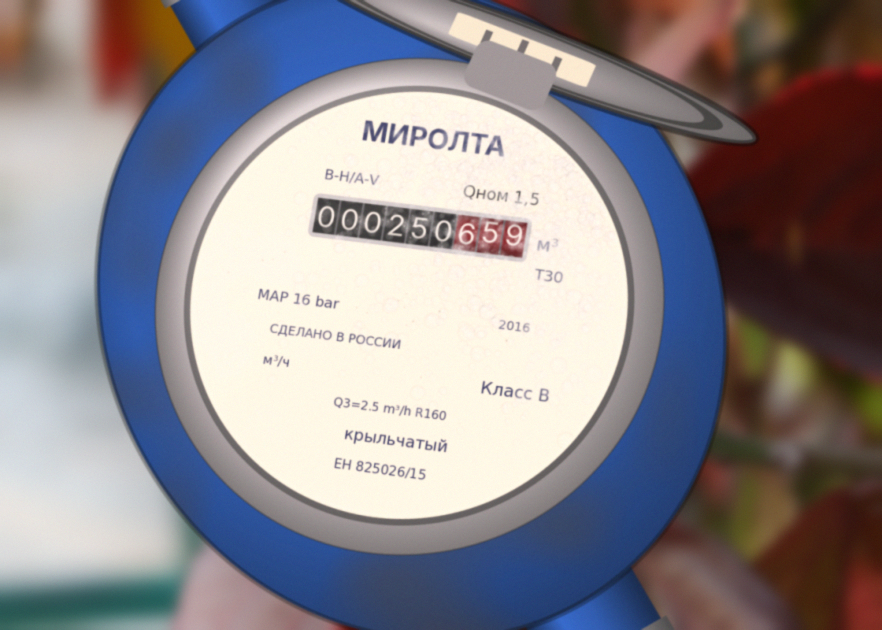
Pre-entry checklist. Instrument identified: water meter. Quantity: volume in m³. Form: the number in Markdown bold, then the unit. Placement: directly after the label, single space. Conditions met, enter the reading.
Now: **250.659** m³
